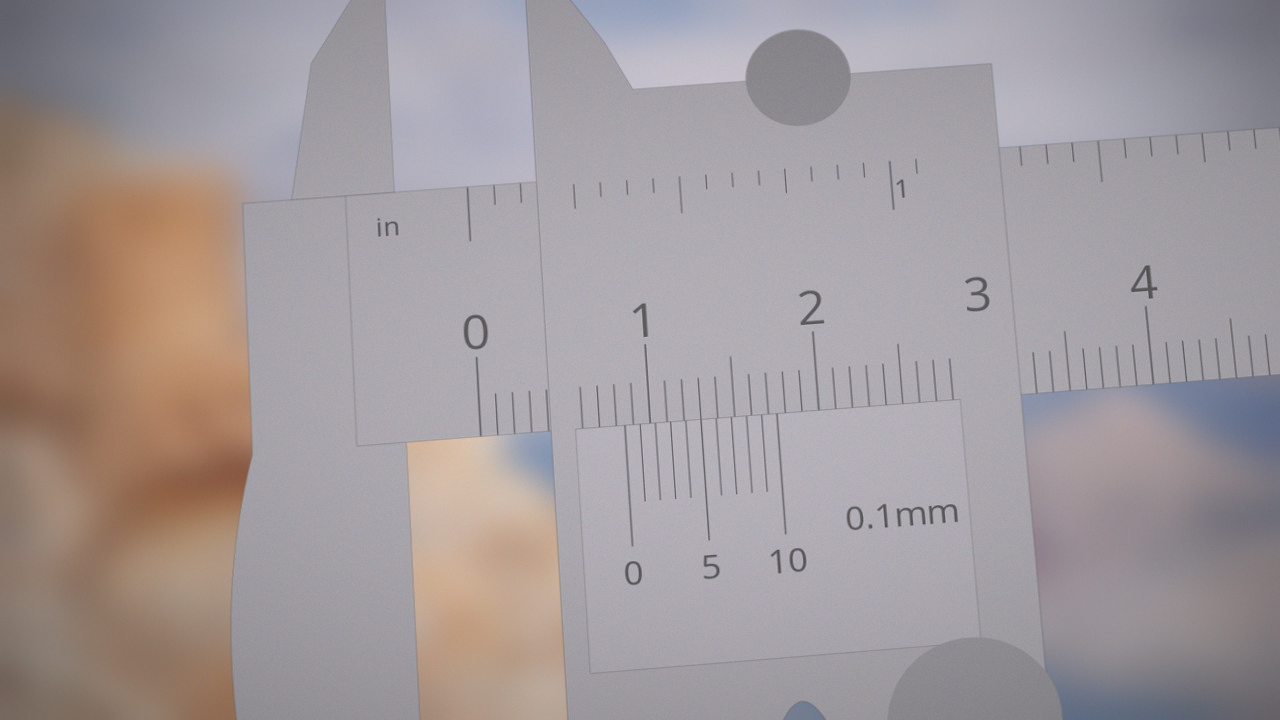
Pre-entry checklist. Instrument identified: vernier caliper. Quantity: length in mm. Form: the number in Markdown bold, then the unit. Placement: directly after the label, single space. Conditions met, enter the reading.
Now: **8.5** mm
